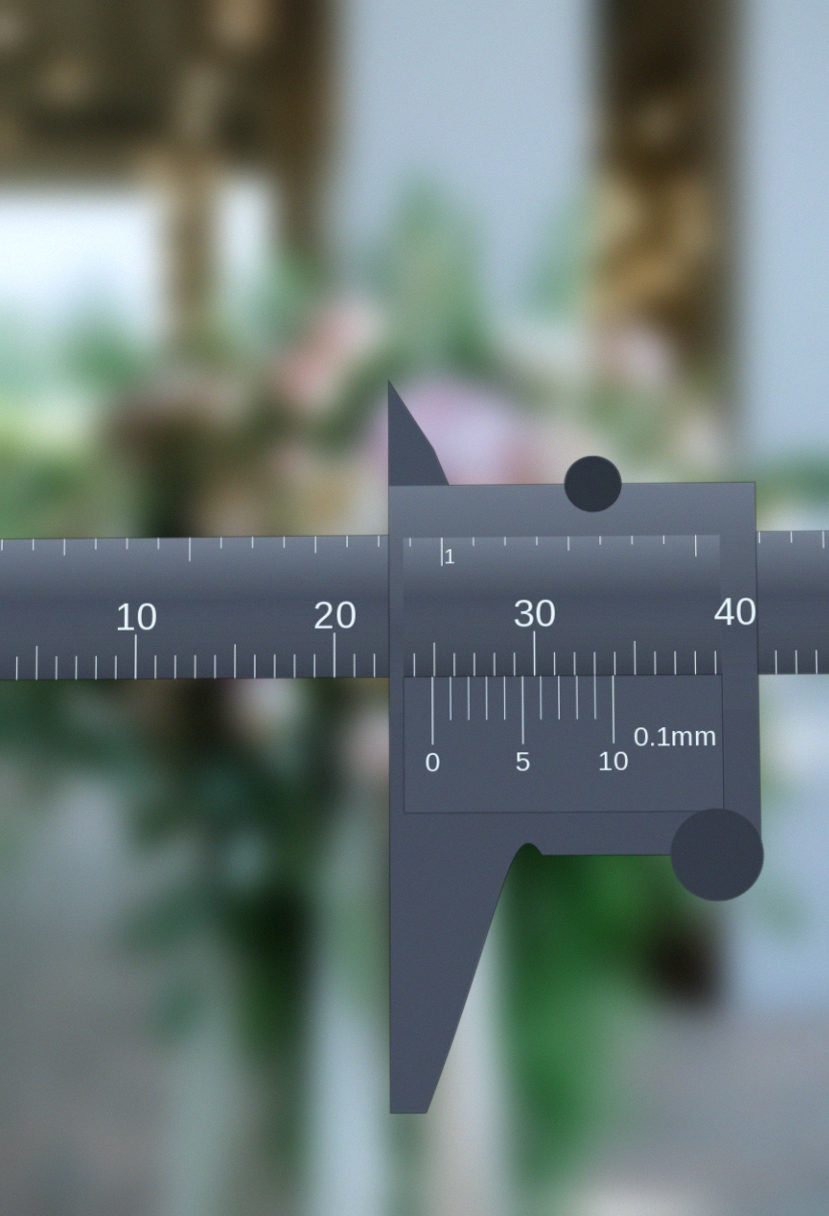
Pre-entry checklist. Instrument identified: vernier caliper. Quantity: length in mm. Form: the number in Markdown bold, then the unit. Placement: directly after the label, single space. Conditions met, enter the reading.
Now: **24.9** mm
